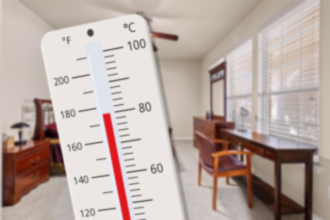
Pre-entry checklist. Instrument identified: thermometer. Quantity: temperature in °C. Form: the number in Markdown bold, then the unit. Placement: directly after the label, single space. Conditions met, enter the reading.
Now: **80** °C
